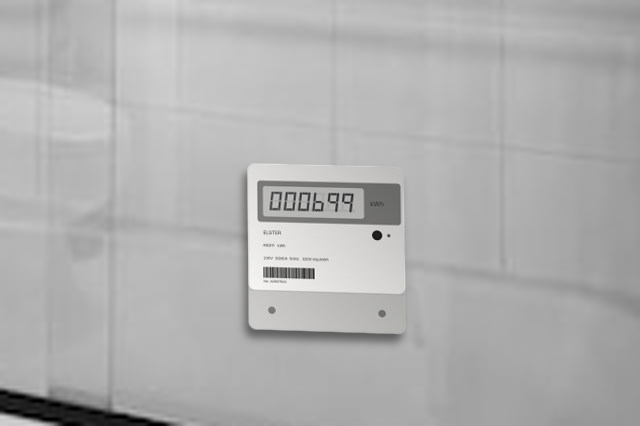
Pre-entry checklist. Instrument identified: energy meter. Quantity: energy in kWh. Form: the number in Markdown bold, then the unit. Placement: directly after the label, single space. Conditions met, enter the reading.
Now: **699** kWh
